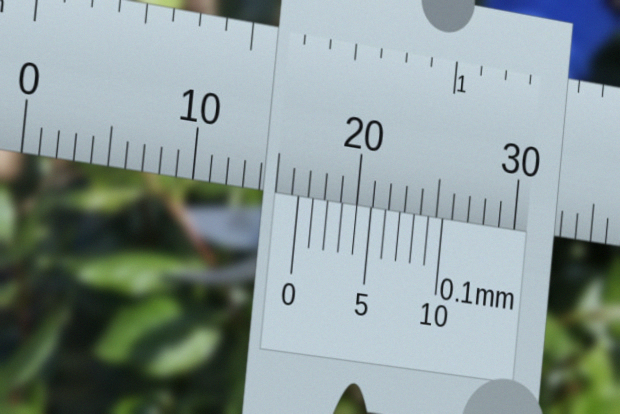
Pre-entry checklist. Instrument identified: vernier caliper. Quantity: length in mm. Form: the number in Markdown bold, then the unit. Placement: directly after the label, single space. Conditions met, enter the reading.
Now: **16.4** mm
